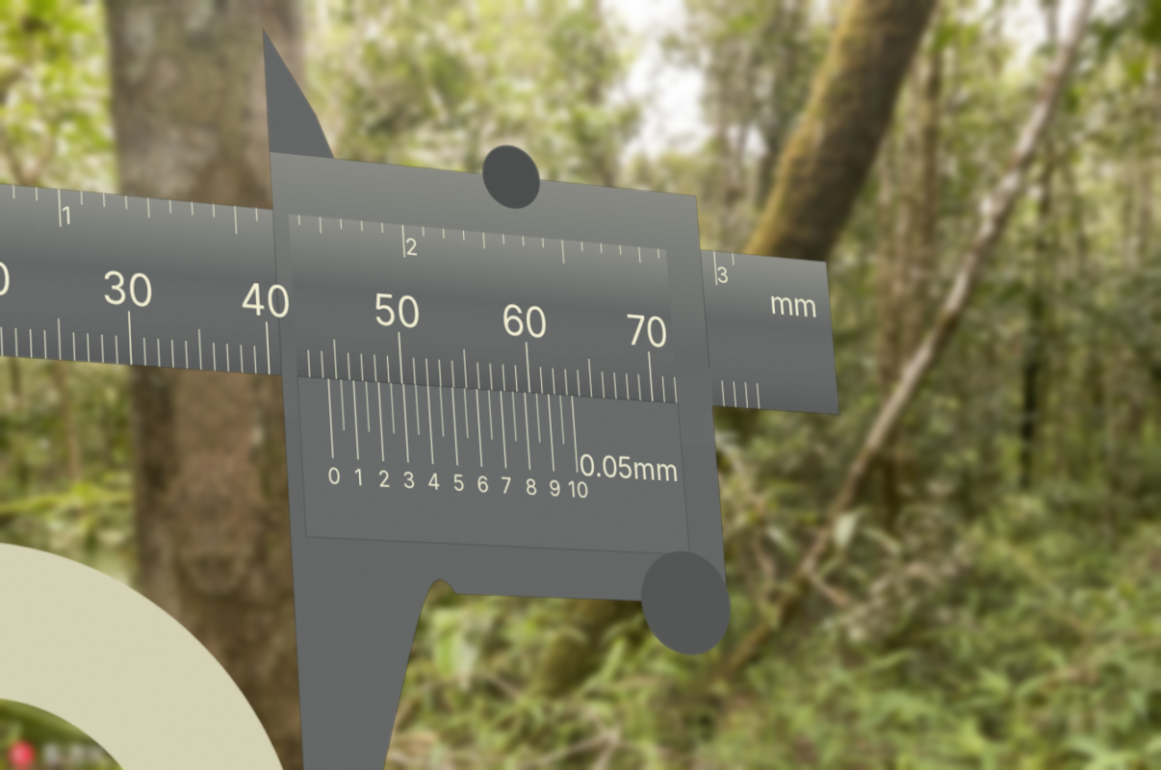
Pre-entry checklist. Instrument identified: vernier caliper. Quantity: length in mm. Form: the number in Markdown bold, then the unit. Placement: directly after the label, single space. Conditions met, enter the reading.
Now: **44.4** mm
